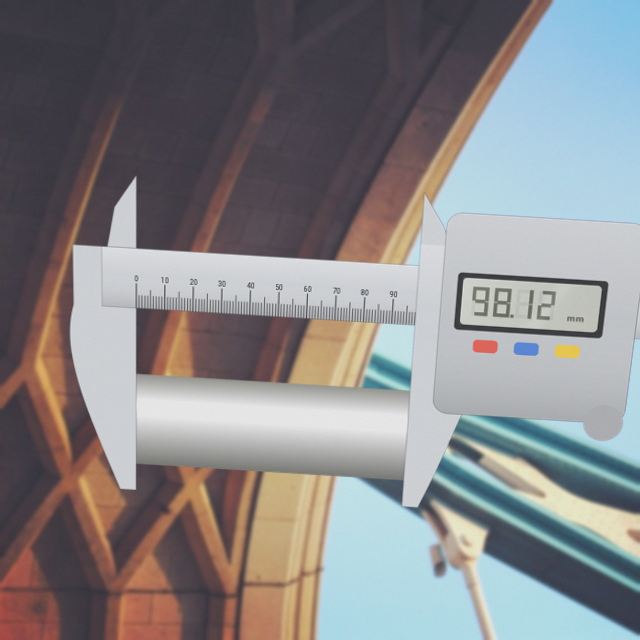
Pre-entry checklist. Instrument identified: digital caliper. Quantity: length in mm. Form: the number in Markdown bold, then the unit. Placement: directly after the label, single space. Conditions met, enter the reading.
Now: **98.12** mm
